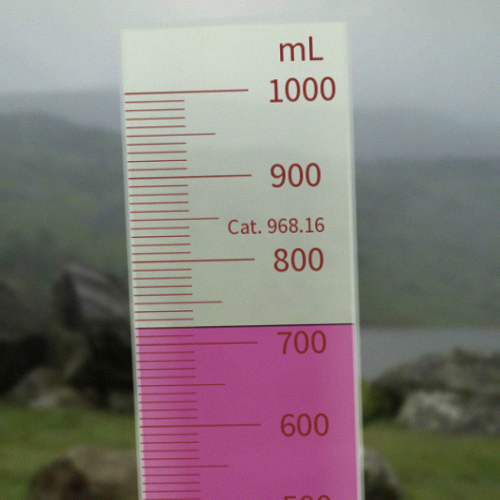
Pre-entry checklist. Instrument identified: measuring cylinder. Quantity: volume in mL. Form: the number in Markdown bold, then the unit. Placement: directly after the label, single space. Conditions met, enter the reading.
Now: **720** mL
